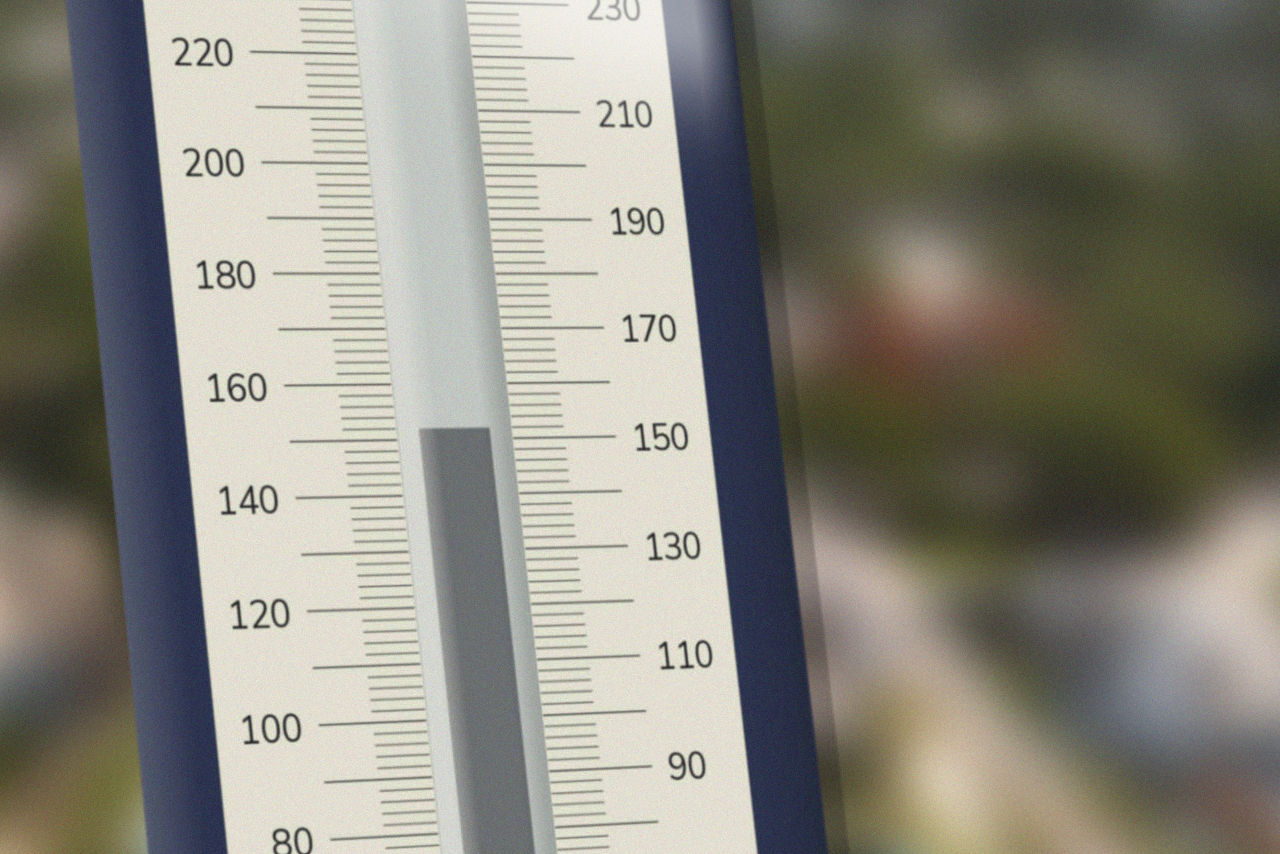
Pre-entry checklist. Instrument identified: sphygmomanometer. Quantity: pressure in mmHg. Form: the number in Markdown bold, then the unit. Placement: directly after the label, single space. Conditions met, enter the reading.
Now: **152** mmHg
